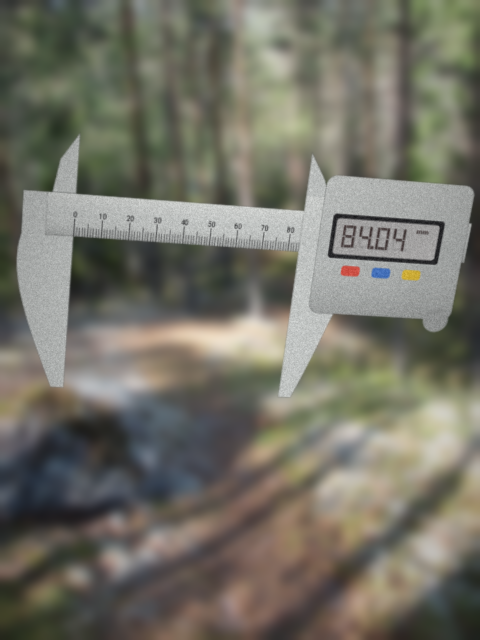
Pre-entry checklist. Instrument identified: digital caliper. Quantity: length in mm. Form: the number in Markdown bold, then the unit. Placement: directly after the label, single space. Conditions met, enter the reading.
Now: **84.04** mm
